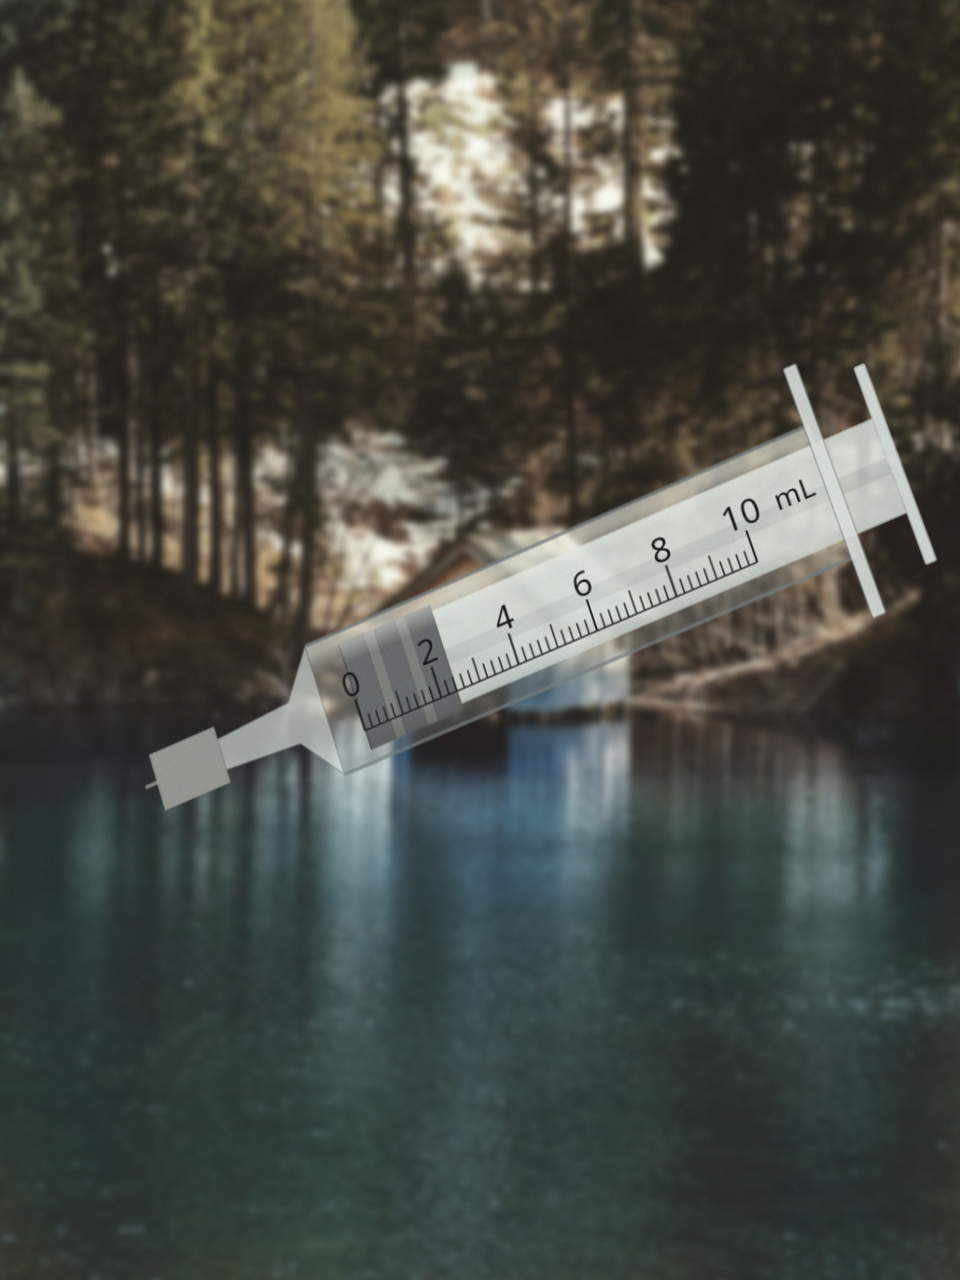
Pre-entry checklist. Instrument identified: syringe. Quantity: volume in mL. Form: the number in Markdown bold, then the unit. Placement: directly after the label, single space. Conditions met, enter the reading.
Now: **0** mL
